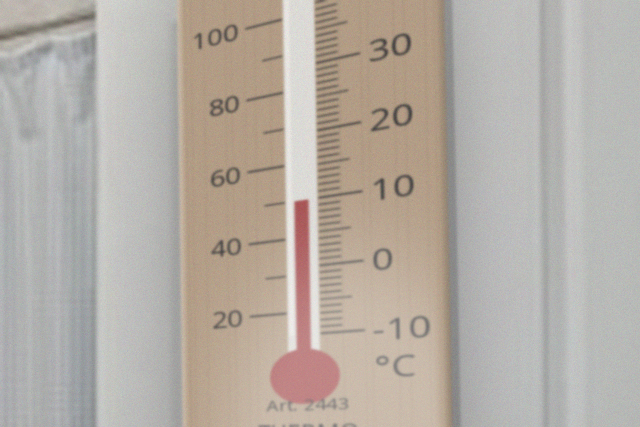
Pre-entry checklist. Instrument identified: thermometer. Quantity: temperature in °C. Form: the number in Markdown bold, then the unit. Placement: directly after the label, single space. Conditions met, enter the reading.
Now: **10** °C
